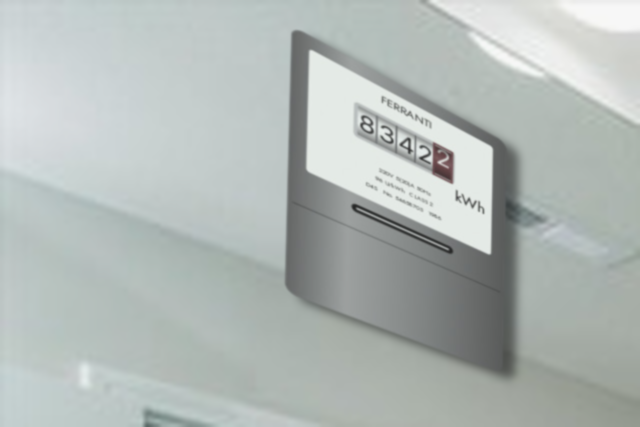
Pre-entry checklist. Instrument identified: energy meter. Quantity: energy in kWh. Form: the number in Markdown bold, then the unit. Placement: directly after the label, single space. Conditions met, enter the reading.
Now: **8342.2** kWh
